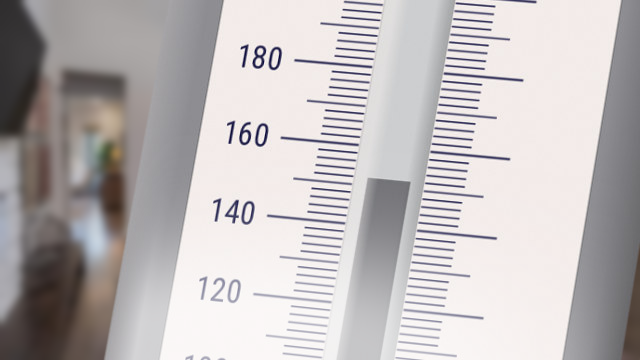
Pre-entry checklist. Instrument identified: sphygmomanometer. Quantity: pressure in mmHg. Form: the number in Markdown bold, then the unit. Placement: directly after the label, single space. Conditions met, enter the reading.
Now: **152** mmHg
